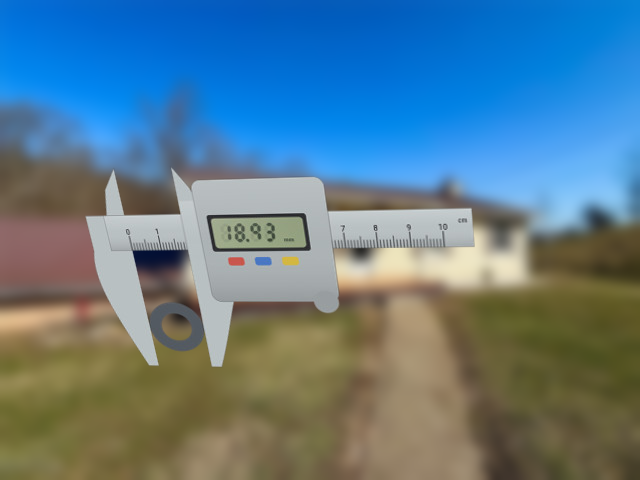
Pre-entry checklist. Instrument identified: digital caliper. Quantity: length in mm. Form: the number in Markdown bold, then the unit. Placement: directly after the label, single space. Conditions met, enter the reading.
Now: **18.93** mm
